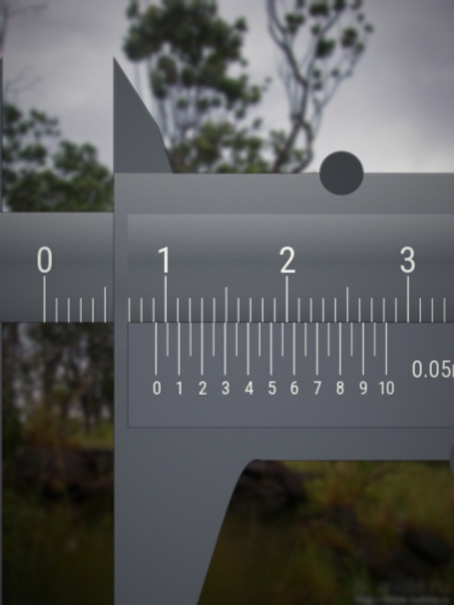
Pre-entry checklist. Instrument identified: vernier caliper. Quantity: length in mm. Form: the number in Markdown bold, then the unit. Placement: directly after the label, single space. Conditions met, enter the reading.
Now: **9.2** mm
